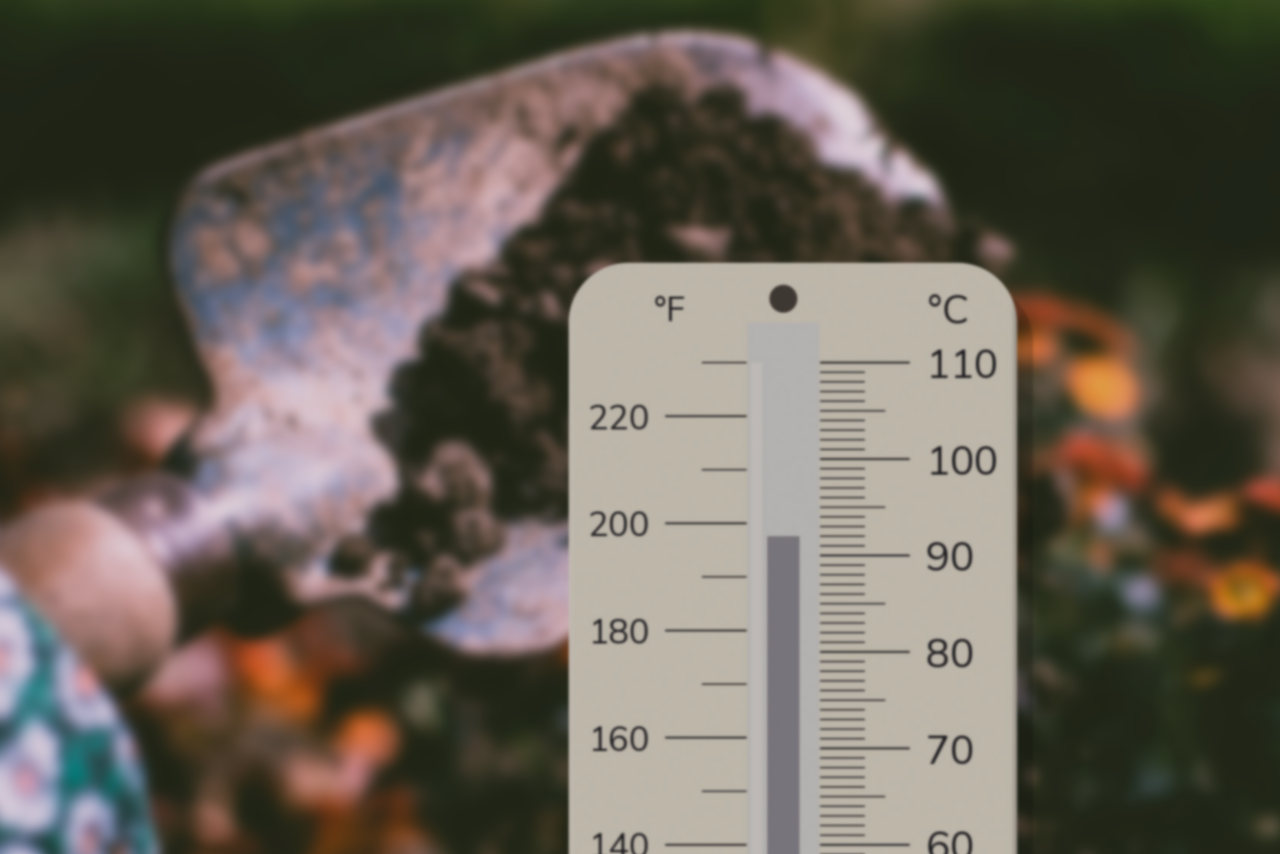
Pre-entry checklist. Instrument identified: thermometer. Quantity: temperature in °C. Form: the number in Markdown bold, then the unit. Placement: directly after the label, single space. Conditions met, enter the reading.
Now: **92** °C
